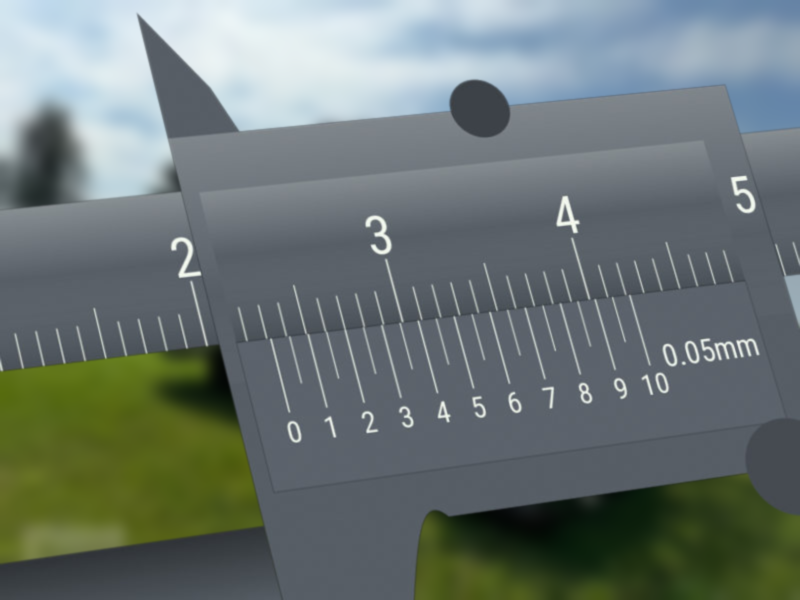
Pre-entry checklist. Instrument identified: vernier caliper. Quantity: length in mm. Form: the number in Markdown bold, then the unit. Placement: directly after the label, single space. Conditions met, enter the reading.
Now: **23.2** mm
